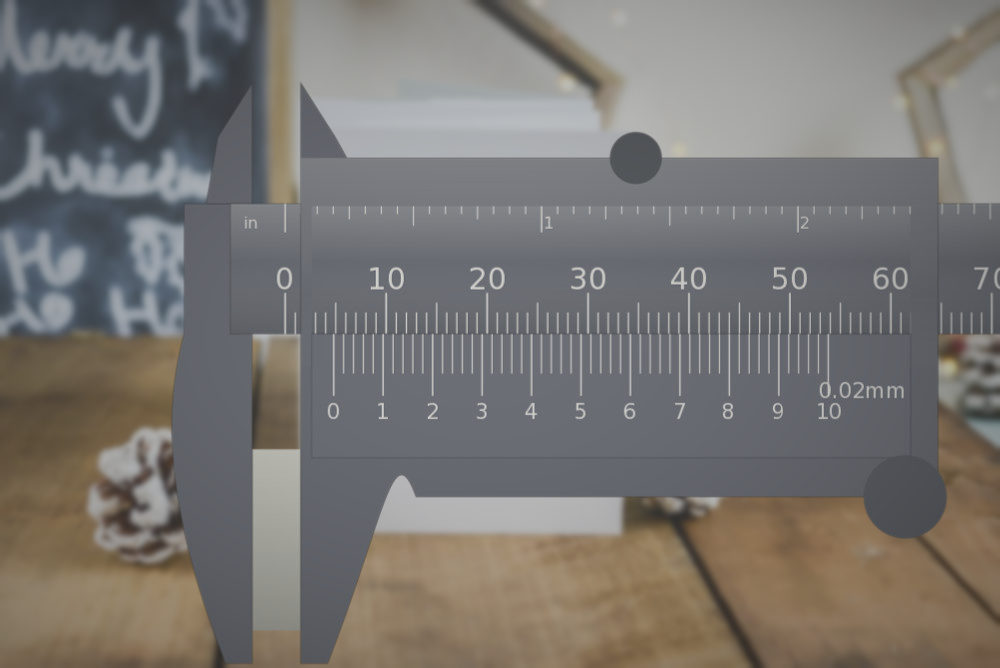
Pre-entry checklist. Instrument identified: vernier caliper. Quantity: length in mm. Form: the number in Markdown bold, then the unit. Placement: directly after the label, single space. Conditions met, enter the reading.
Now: **4.8** mm
